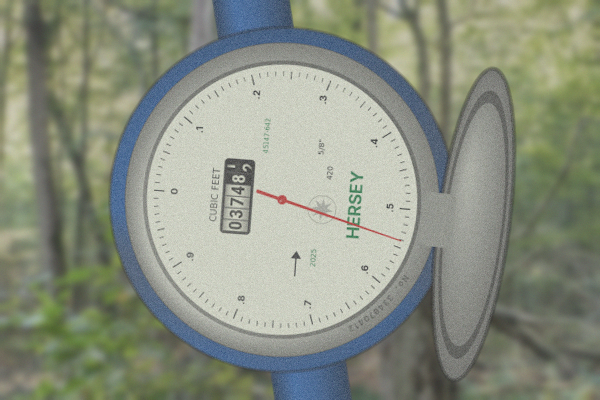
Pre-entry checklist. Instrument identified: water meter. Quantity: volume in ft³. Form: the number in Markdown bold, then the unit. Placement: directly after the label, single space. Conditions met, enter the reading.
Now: **37481.54** ft³
